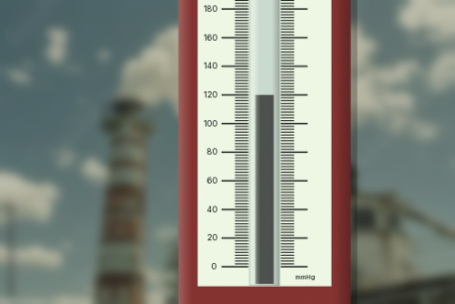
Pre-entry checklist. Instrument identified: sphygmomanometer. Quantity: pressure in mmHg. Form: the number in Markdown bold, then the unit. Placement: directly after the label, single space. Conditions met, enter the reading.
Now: **120** mmHg
